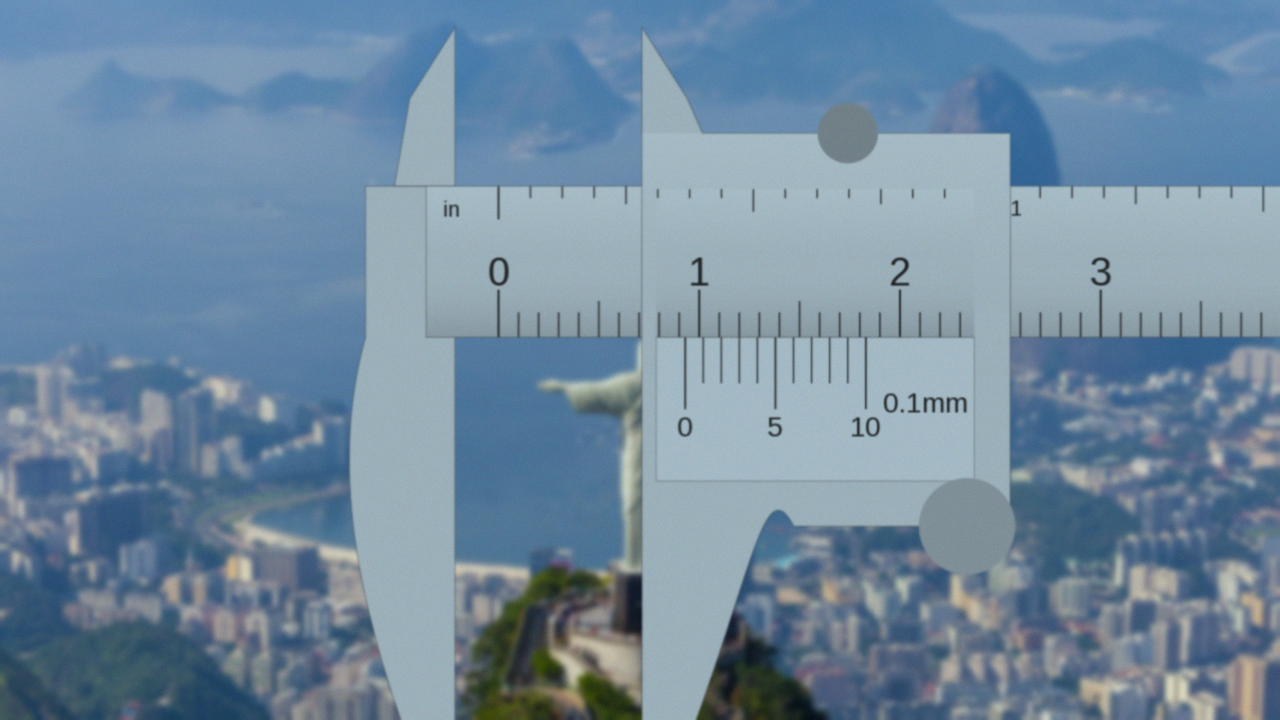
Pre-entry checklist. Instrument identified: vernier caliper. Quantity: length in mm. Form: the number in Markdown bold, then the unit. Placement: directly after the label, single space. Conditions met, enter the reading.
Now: **9.3** mm
